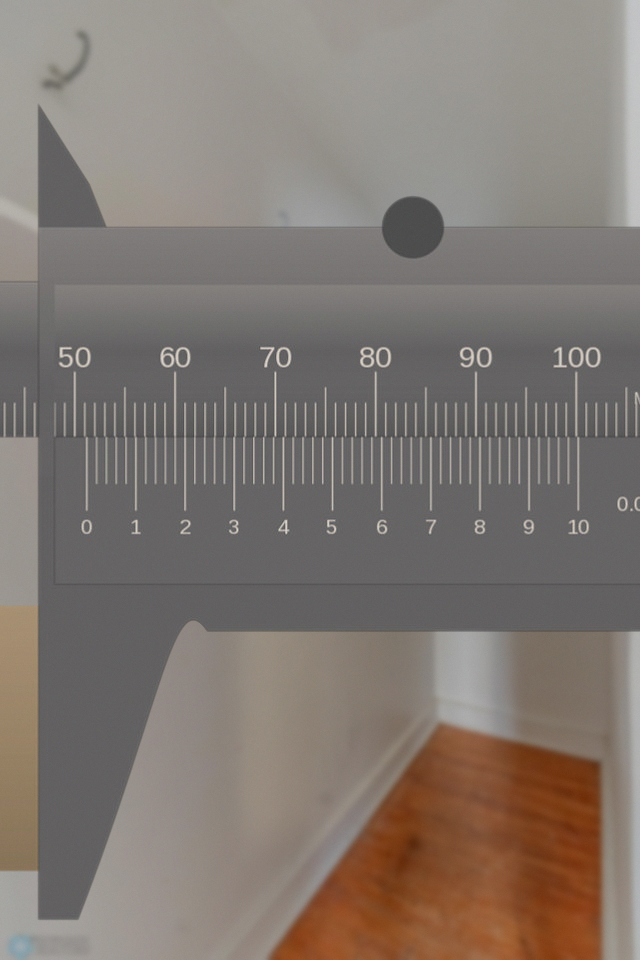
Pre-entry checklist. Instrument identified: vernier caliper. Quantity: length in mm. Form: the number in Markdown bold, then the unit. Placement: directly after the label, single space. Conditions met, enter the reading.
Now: **51.2** mm
